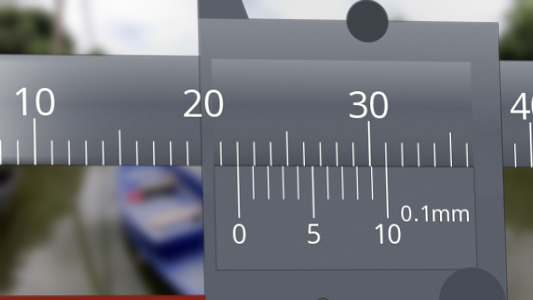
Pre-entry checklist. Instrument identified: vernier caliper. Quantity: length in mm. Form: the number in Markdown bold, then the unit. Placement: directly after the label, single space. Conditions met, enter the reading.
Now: **22.0** mm
